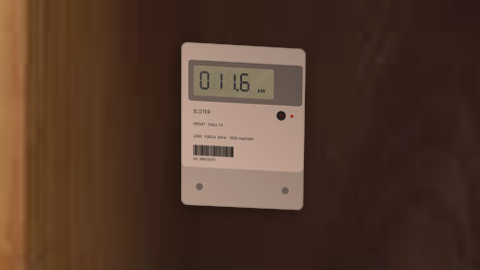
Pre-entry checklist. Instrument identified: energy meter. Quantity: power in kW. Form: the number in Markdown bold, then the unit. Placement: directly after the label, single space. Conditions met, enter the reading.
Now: **11.6** kW
